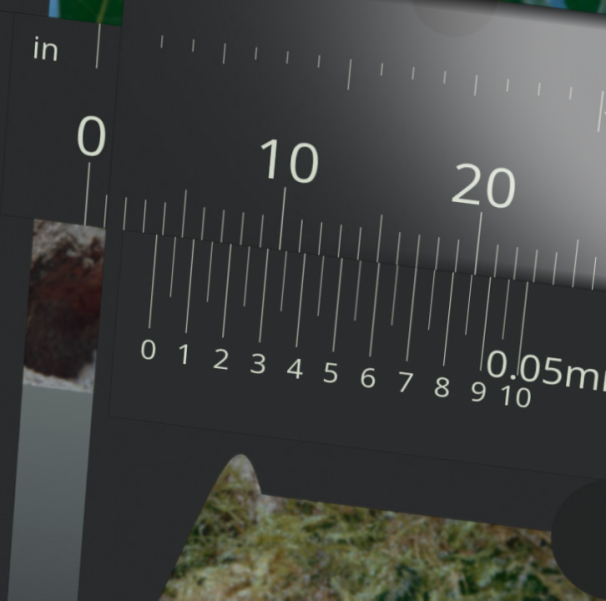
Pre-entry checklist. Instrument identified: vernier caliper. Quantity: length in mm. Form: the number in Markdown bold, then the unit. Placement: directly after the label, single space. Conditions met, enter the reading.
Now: **3.7** mm
